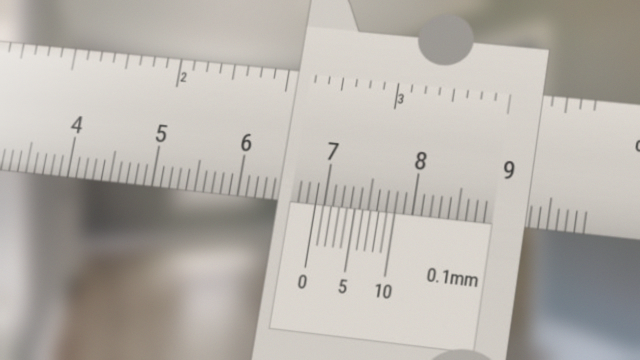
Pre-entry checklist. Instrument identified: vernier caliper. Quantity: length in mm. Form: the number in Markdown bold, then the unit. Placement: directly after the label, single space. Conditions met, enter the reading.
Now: **69.0** mm
